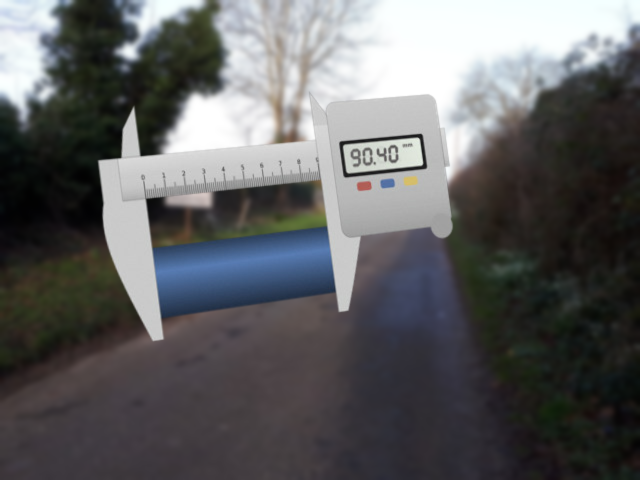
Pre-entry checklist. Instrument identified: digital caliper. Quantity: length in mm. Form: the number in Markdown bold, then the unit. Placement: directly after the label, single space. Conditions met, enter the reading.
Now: **90.40** mm
